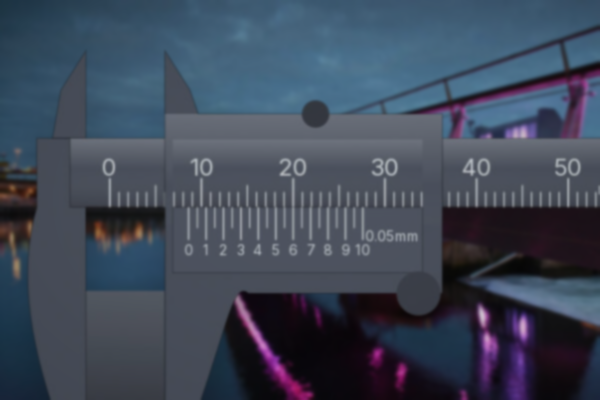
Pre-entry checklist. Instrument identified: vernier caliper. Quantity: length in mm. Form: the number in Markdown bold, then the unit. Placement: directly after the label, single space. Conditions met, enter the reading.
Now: **8.6** mm
